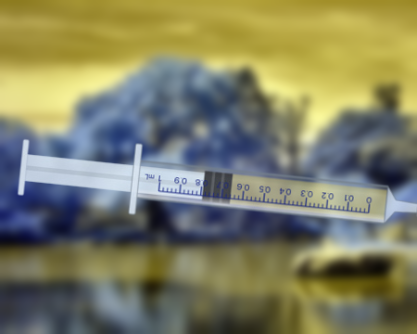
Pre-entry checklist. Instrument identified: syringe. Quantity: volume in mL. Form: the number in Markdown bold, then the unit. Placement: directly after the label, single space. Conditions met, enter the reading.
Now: **0.66** mL
